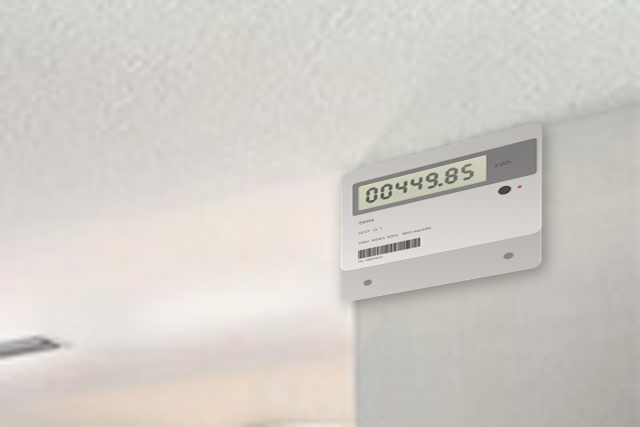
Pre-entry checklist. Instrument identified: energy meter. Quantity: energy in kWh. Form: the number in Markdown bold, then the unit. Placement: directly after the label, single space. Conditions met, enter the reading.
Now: **449.85** kWh
